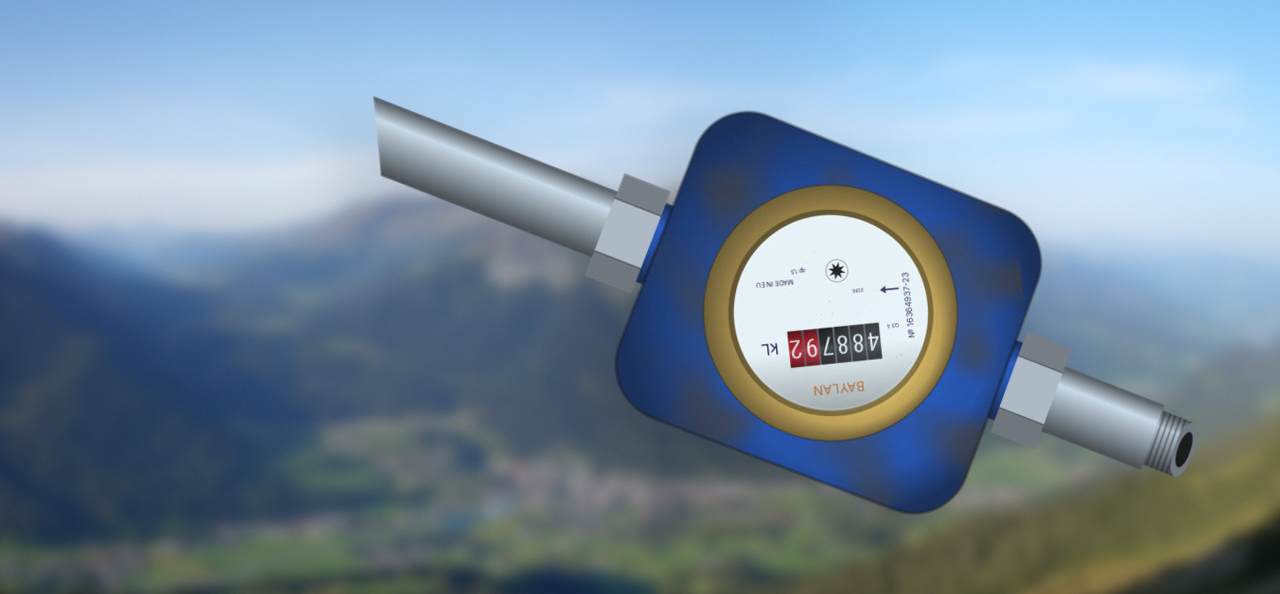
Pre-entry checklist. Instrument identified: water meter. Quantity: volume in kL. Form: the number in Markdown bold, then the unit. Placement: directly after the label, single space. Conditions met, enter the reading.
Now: **4887.92** kL
